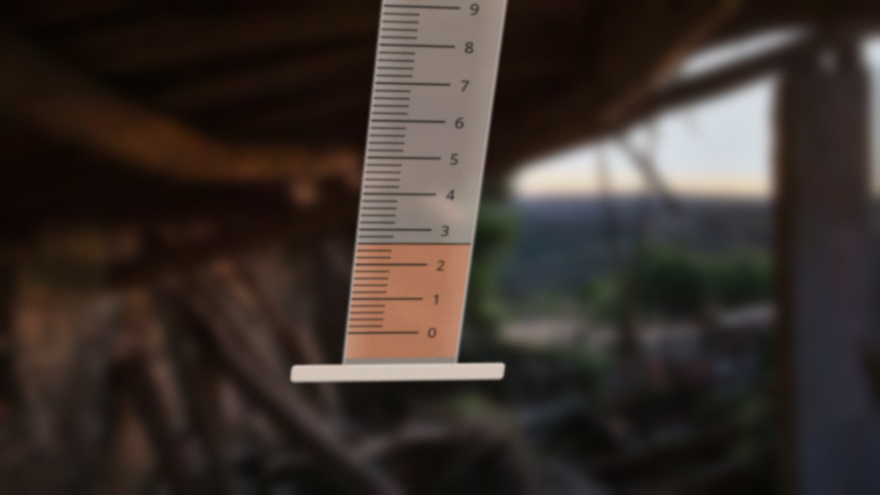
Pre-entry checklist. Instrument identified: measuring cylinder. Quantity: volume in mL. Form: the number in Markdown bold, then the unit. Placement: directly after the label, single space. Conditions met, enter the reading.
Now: **2.6** mL
